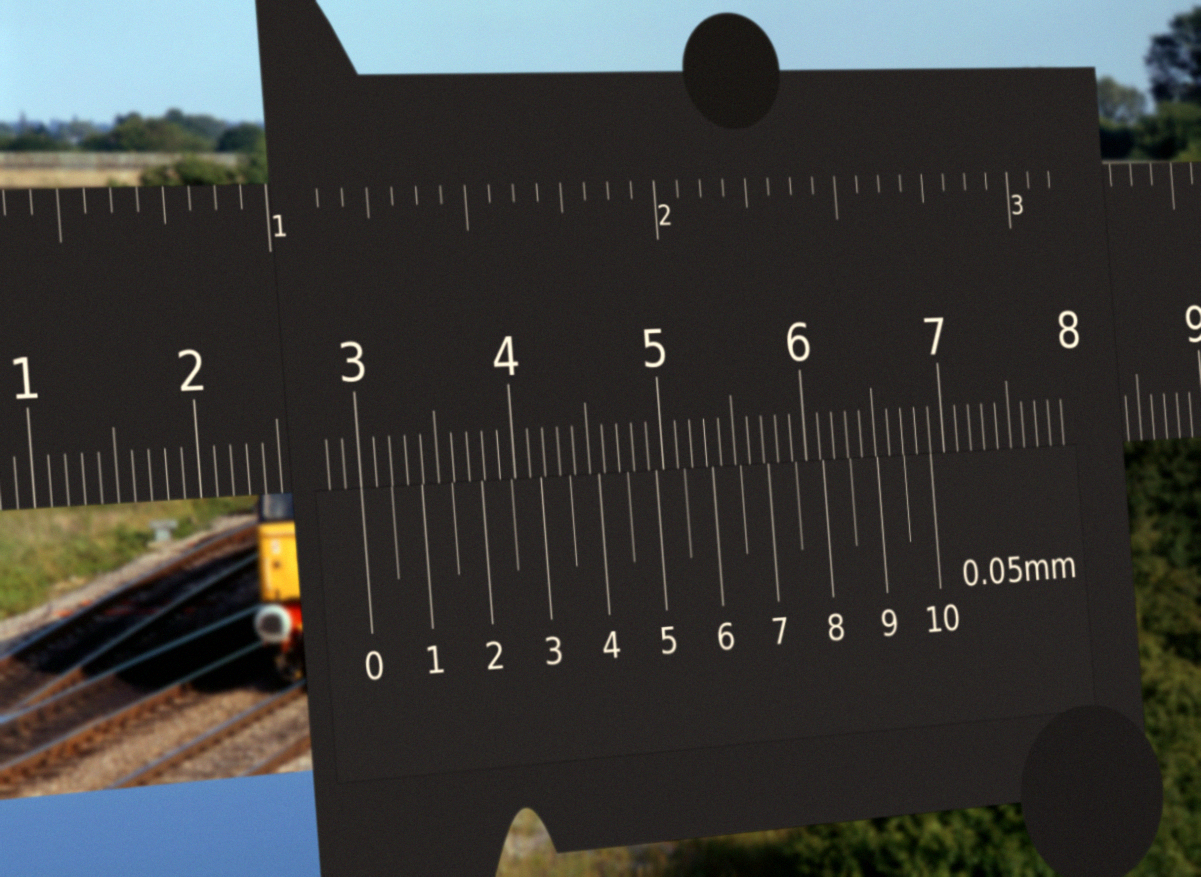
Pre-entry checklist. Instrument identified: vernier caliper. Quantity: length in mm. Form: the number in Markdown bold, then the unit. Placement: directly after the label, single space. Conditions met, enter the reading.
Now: **30.0** mm
